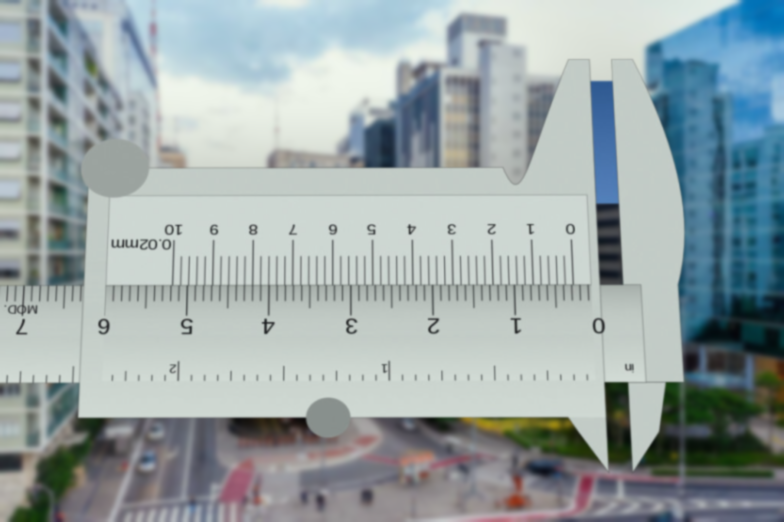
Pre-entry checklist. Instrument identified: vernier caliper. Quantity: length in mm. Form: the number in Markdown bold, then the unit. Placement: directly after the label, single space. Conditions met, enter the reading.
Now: **2.8** mm
